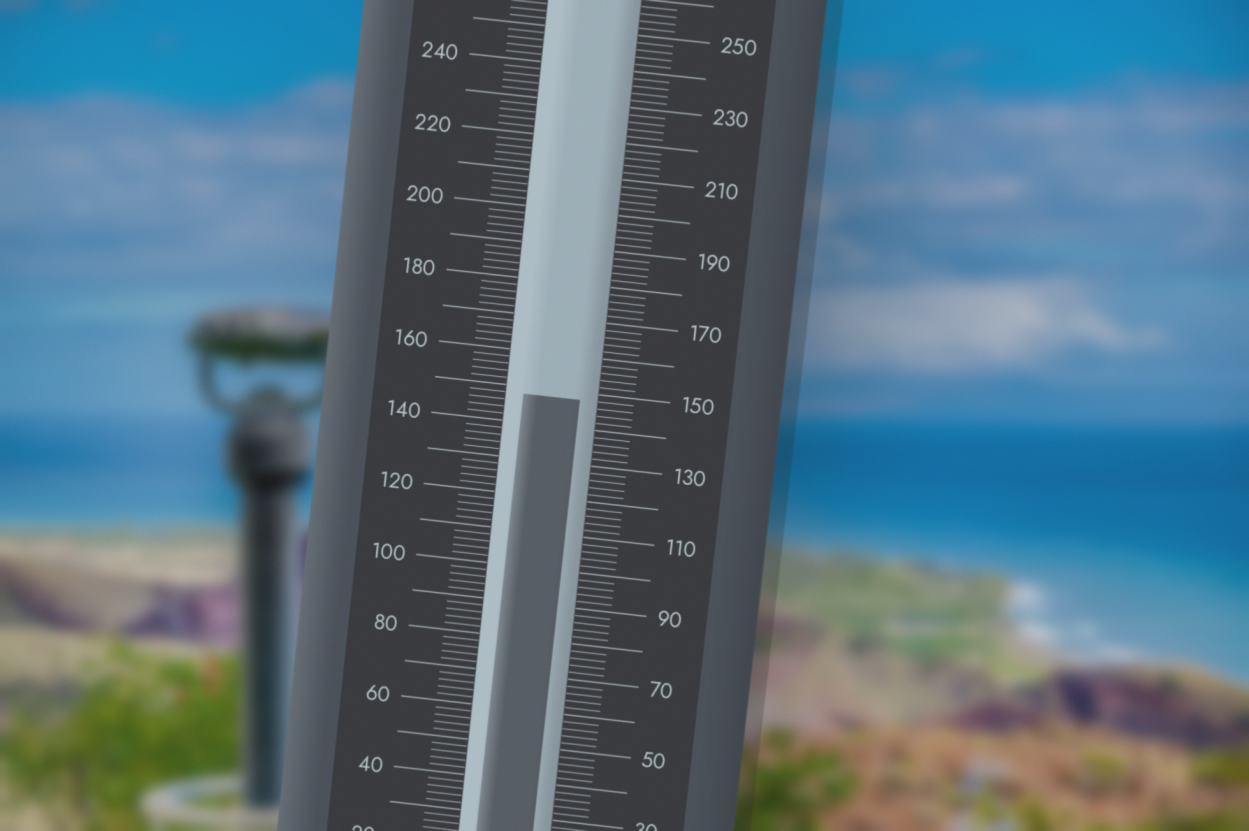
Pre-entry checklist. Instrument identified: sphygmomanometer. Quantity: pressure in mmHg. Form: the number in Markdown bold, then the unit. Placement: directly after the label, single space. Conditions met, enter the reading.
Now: **148** mmHg
